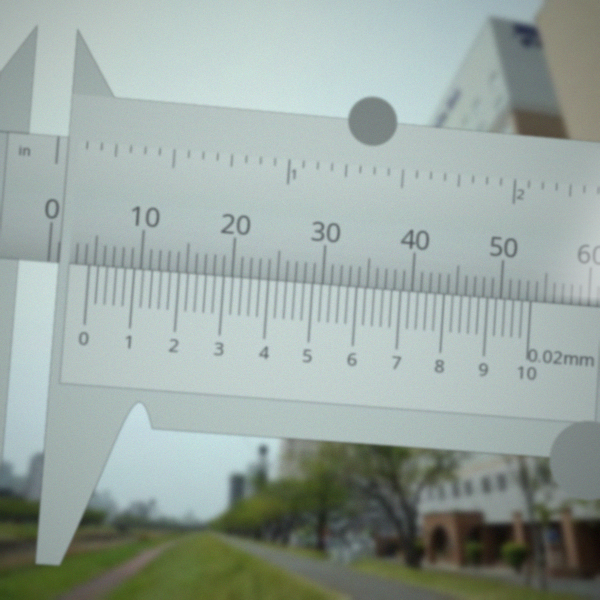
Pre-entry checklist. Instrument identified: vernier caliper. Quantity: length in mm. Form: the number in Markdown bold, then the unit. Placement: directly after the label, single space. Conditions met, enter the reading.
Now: **4.4** mm
